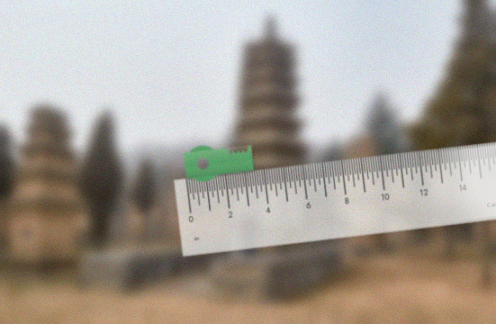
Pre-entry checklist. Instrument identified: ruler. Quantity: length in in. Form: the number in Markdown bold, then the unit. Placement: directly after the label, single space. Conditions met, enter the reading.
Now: **3.5** in
